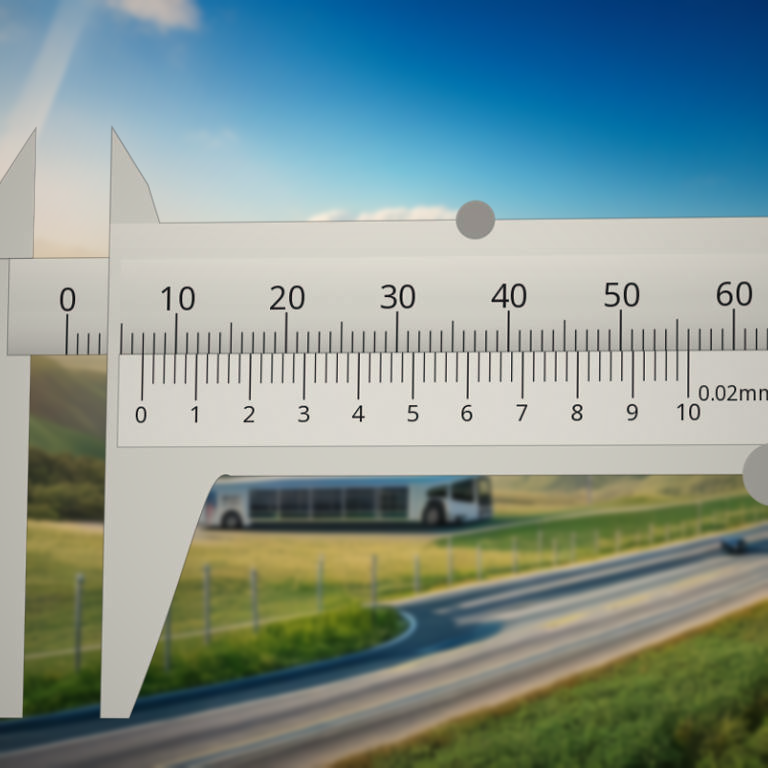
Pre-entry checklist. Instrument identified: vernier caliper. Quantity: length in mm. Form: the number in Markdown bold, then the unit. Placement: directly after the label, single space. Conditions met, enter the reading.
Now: **7.0** mm
